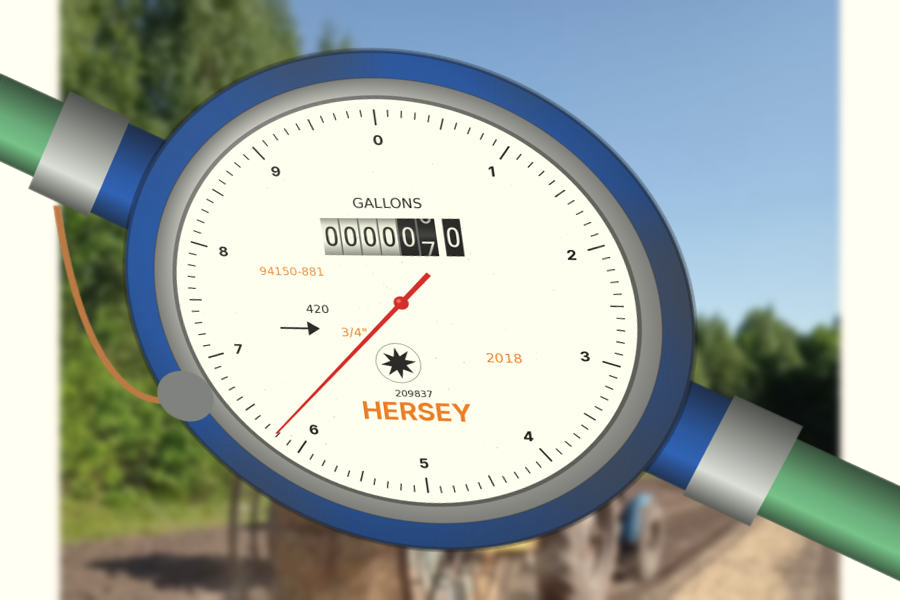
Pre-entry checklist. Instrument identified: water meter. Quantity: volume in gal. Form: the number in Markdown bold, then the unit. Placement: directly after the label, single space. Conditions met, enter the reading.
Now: **66.2** gal
